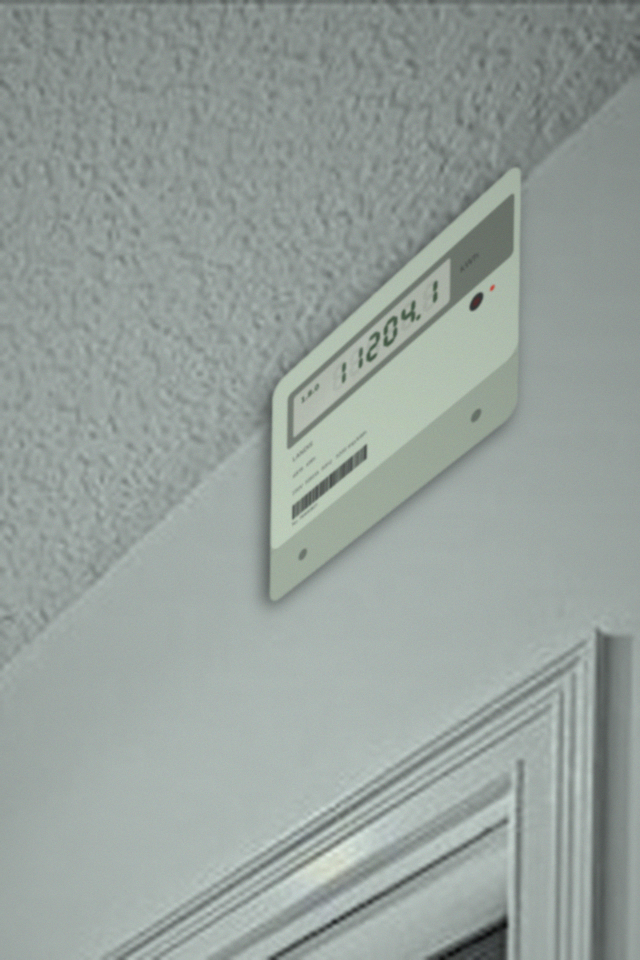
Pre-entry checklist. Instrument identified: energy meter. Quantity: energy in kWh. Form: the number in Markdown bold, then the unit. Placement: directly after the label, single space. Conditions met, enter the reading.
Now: **11204.1** kWh
